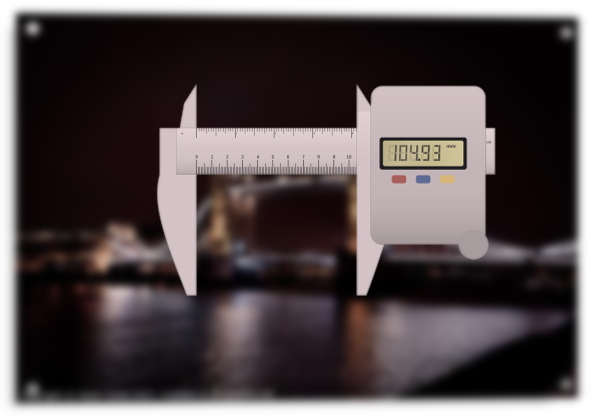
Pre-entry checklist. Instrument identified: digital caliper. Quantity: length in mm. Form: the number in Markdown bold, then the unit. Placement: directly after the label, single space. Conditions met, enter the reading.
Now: **104.93** mm
